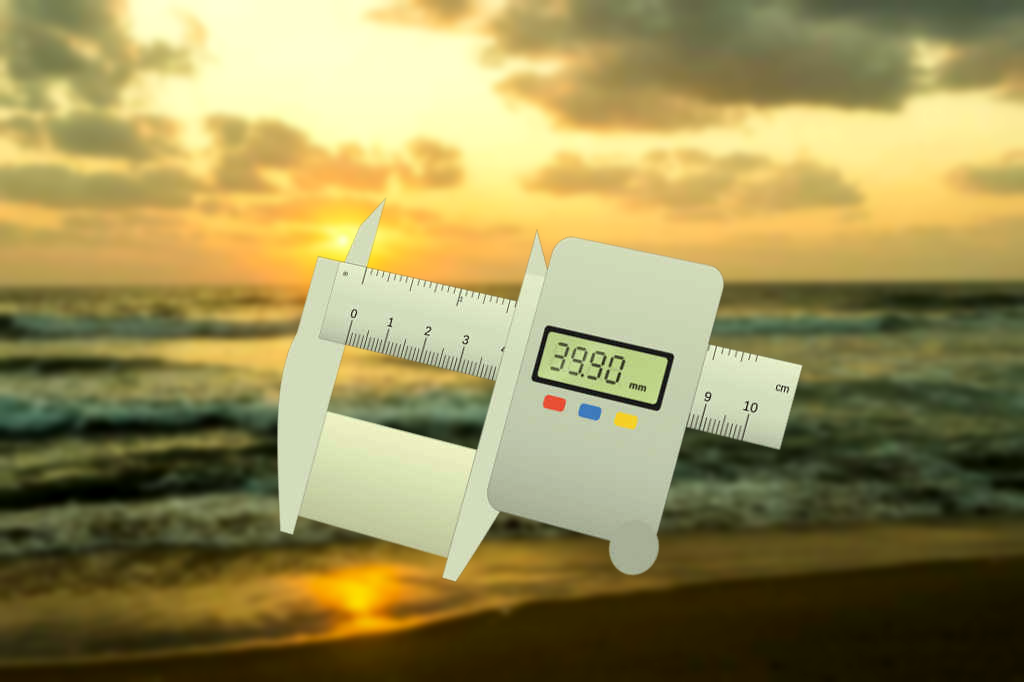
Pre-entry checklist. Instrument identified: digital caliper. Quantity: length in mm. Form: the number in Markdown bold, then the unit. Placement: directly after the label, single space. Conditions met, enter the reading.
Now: **39.90** mm
